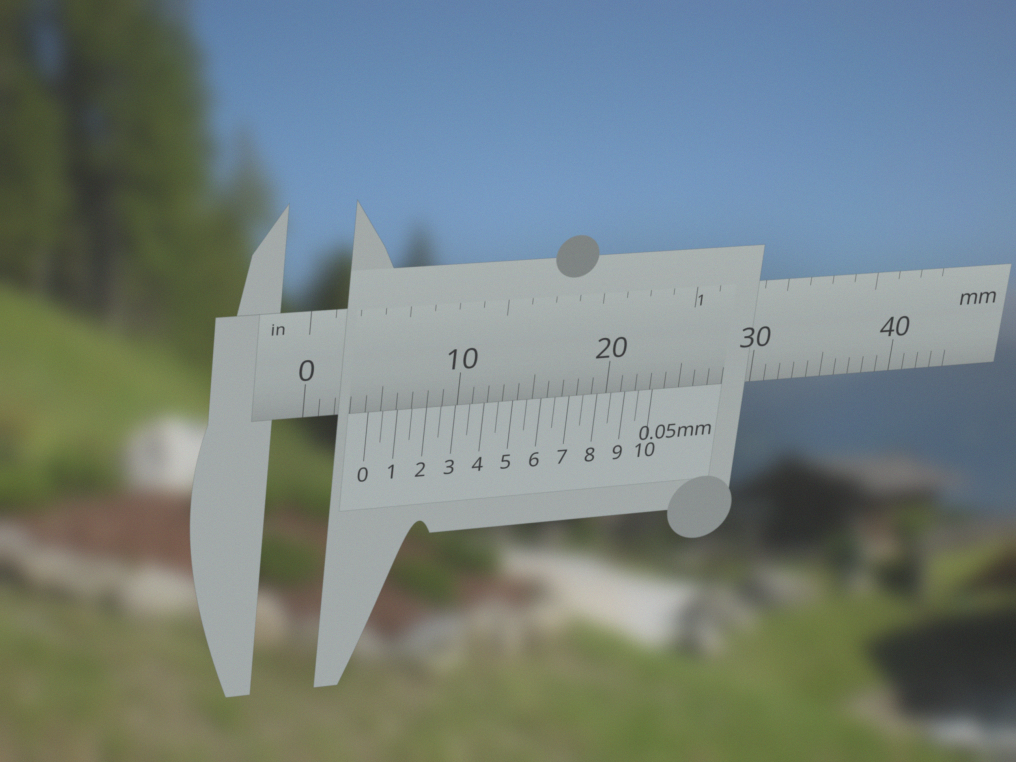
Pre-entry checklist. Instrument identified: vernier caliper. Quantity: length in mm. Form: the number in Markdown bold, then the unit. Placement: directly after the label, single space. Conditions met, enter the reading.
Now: **4.2** mm
